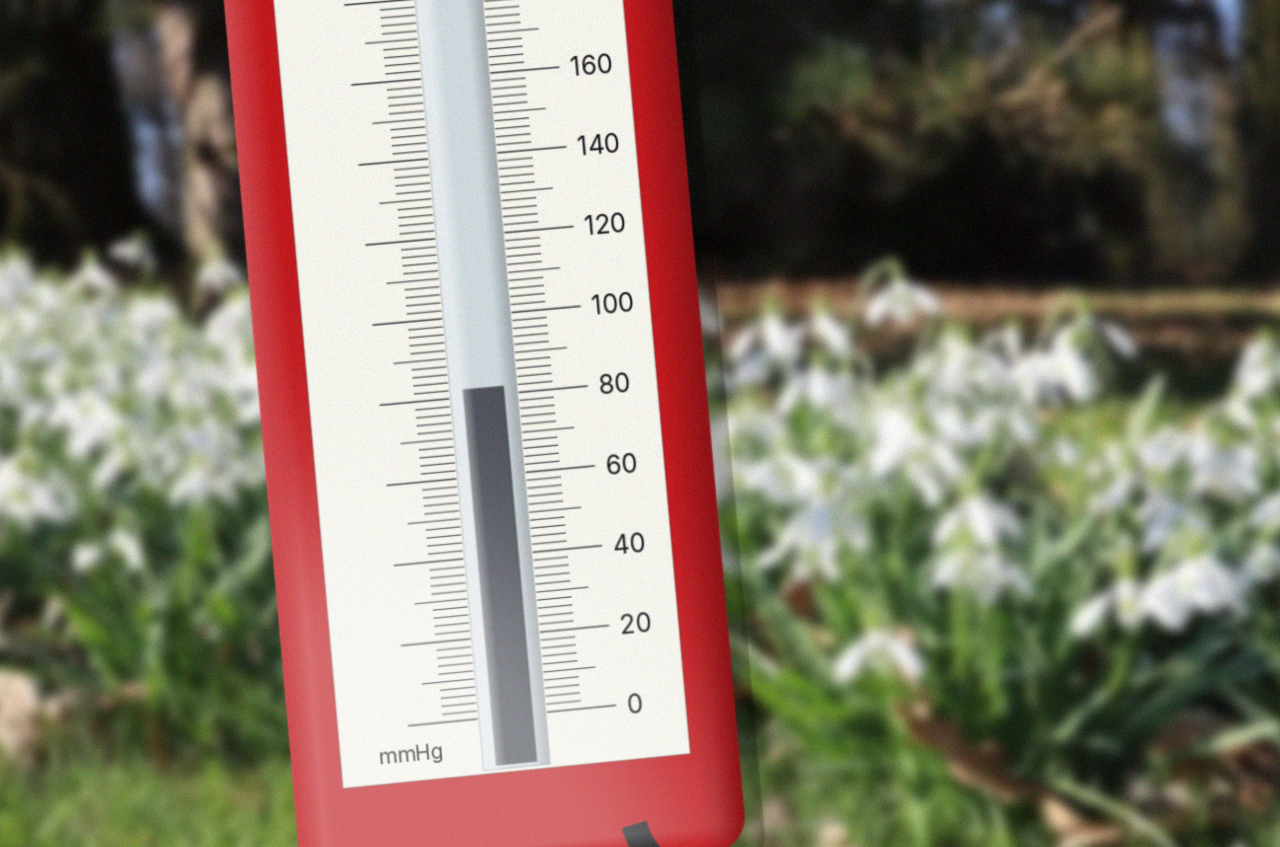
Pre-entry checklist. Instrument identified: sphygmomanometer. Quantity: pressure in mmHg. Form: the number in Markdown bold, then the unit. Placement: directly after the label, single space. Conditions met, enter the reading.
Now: **82** mmHg
